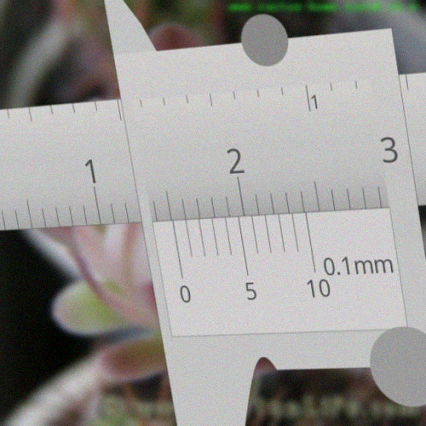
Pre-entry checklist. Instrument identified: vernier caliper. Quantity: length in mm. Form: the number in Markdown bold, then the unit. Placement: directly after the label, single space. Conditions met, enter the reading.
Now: **15.1** mm
